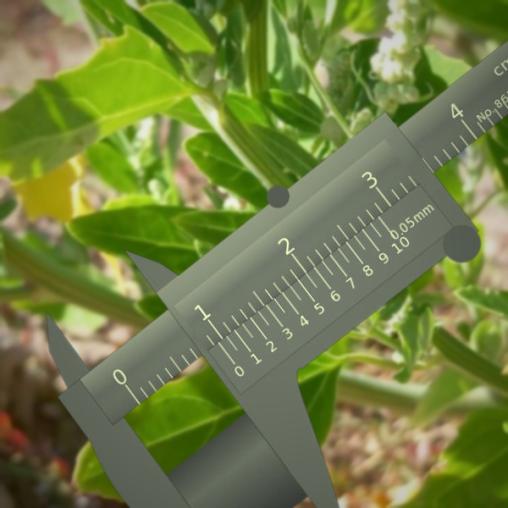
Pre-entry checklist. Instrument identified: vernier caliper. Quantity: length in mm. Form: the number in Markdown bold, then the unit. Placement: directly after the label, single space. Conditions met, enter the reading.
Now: **9.5** mm
